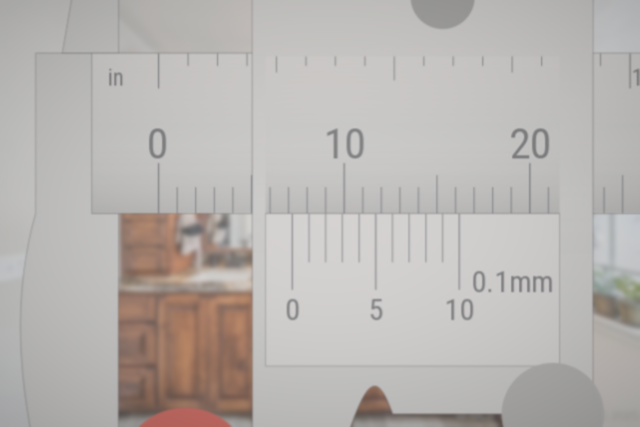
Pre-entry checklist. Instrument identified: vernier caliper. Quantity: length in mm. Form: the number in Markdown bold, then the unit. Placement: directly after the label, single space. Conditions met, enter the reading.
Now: **7.2** mm
